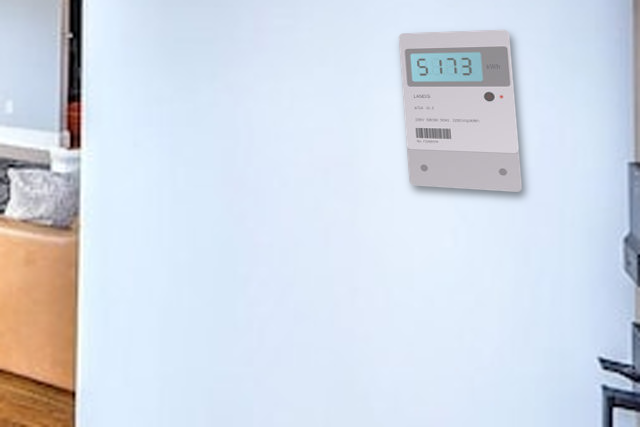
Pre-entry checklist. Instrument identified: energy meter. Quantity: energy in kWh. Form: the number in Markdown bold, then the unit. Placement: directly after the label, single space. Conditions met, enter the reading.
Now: **5173** kWh
